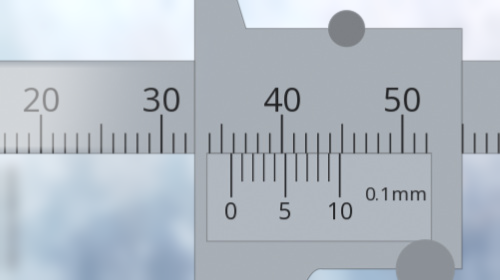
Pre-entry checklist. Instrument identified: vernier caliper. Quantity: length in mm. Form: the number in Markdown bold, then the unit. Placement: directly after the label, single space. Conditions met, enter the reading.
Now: **35.8** mm
